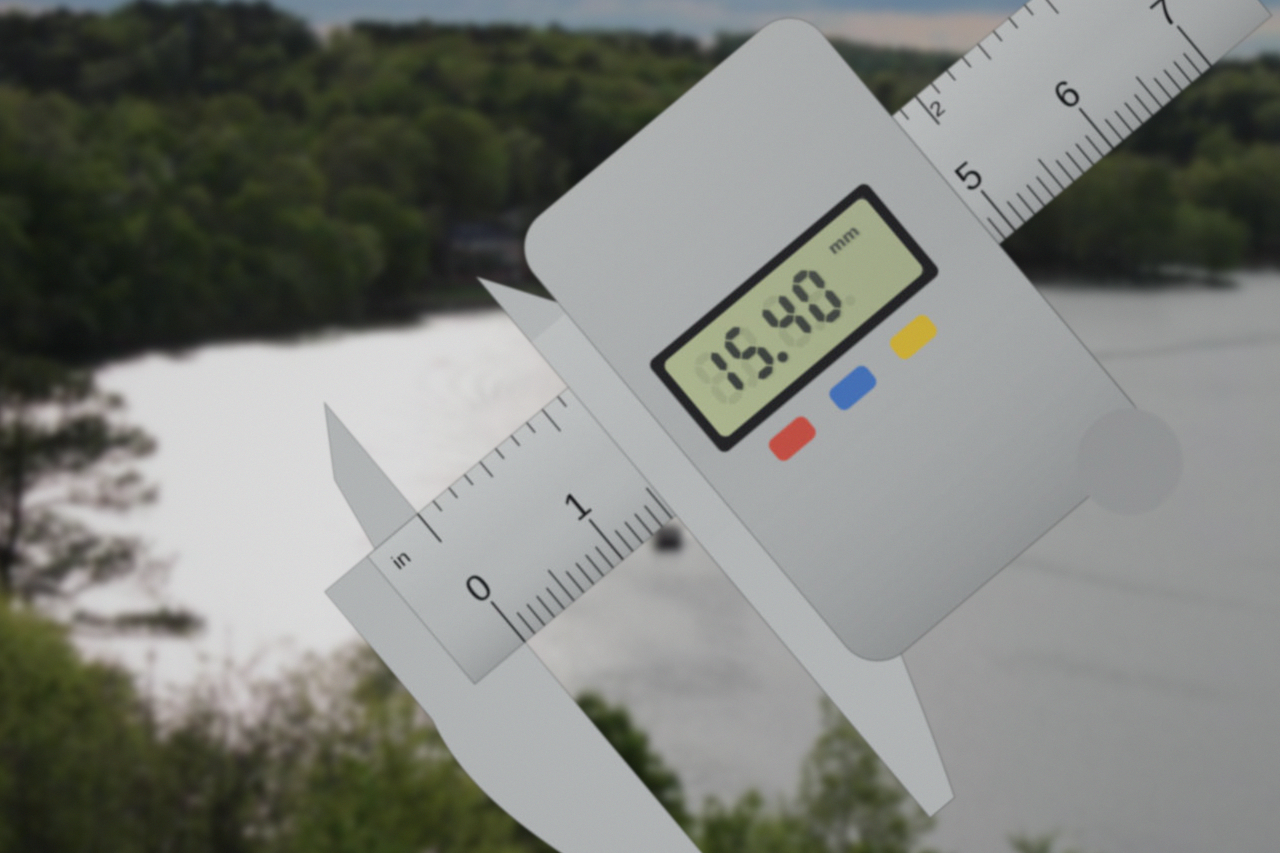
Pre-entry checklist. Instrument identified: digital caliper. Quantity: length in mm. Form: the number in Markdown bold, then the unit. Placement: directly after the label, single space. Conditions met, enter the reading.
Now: **15.40** mm
